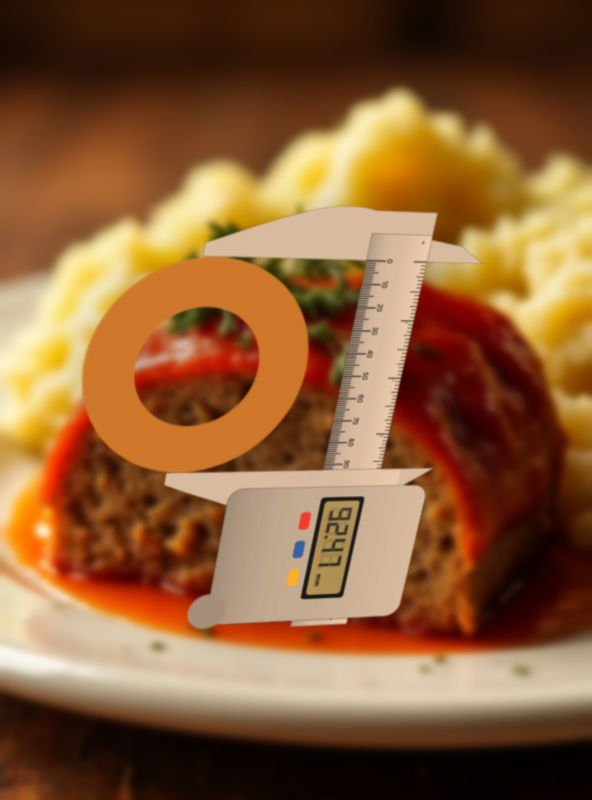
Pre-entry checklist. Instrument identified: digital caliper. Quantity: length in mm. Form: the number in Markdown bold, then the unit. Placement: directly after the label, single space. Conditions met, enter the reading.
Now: **92.47** mm
